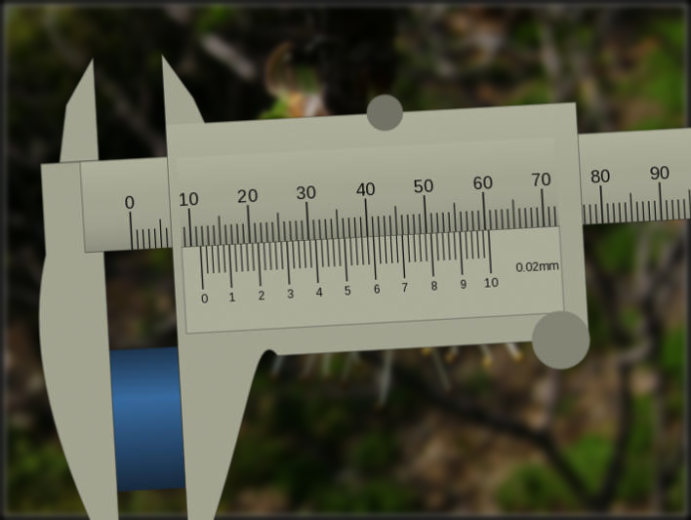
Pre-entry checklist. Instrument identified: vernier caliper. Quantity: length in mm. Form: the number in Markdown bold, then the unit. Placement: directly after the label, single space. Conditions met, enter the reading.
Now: **11.6** mm
